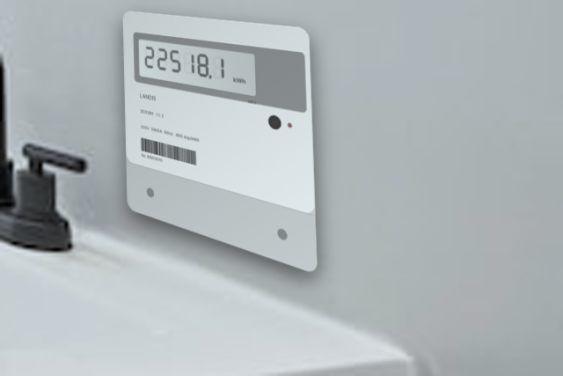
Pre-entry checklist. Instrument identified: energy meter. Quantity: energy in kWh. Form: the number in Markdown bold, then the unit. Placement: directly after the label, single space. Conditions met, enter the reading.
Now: **22518.1** kWh
